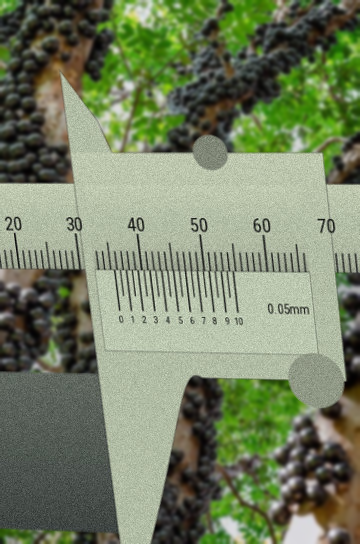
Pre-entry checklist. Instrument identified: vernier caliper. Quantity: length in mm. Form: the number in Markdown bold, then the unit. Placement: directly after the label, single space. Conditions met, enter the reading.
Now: **35.6** mm
